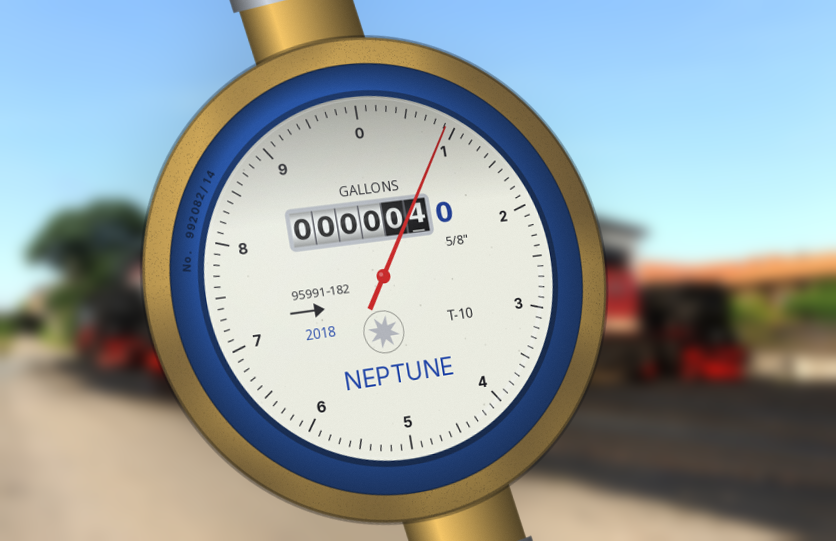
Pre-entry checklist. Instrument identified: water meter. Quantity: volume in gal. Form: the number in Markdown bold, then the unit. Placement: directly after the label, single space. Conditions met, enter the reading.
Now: **40.9** gal
